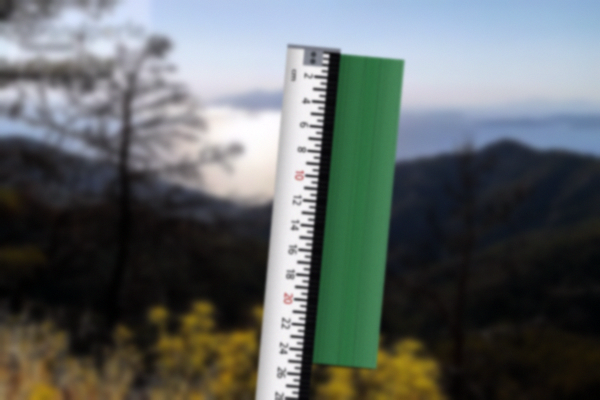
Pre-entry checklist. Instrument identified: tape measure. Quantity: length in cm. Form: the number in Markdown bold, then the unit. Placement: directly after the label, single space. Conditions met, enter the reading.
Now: **25** cm
